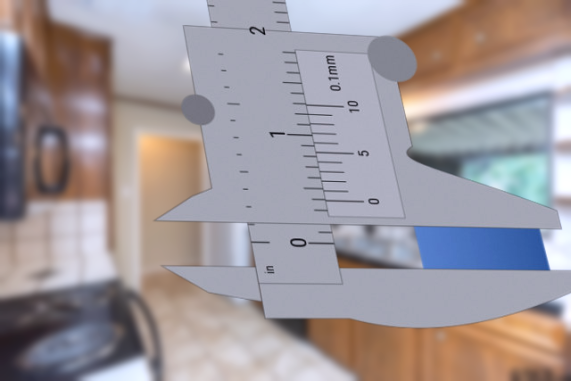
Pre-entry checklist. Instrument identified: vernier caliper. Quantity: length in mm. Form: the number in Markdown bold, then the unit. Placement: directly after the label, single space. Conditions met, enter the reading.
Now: **3.9** mm
